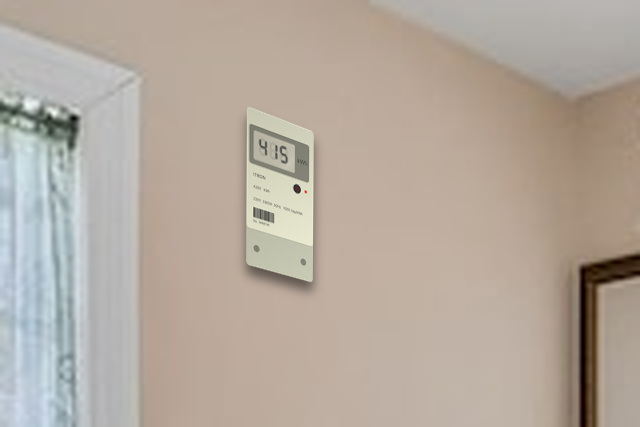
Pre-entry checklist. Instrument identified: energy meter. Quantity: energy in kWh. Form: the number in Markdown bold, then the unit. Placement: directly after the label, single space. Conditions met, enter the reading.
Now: **415** kWh
